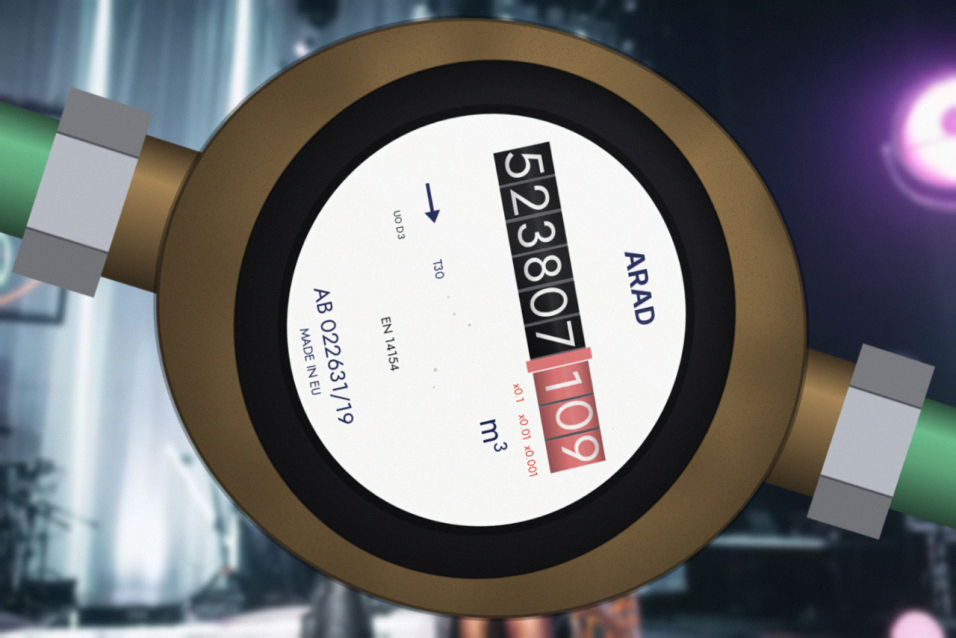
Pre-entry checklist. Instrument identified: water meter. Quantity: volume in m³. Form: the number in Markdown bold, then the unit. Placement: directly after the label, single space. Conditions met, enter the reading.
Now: **523807.109** m³
